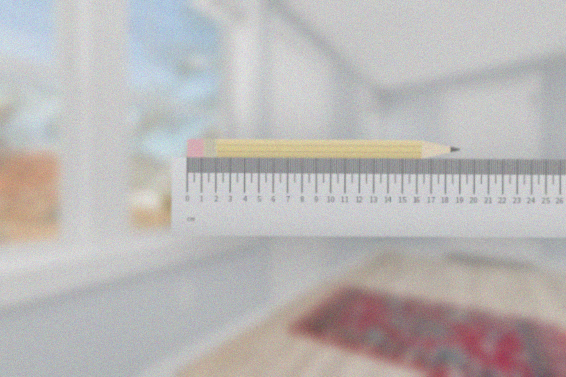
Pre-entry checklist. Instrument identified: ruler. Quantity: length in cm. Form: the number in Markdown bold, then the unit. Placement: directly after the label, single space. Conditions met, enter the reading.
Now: **19** cm
